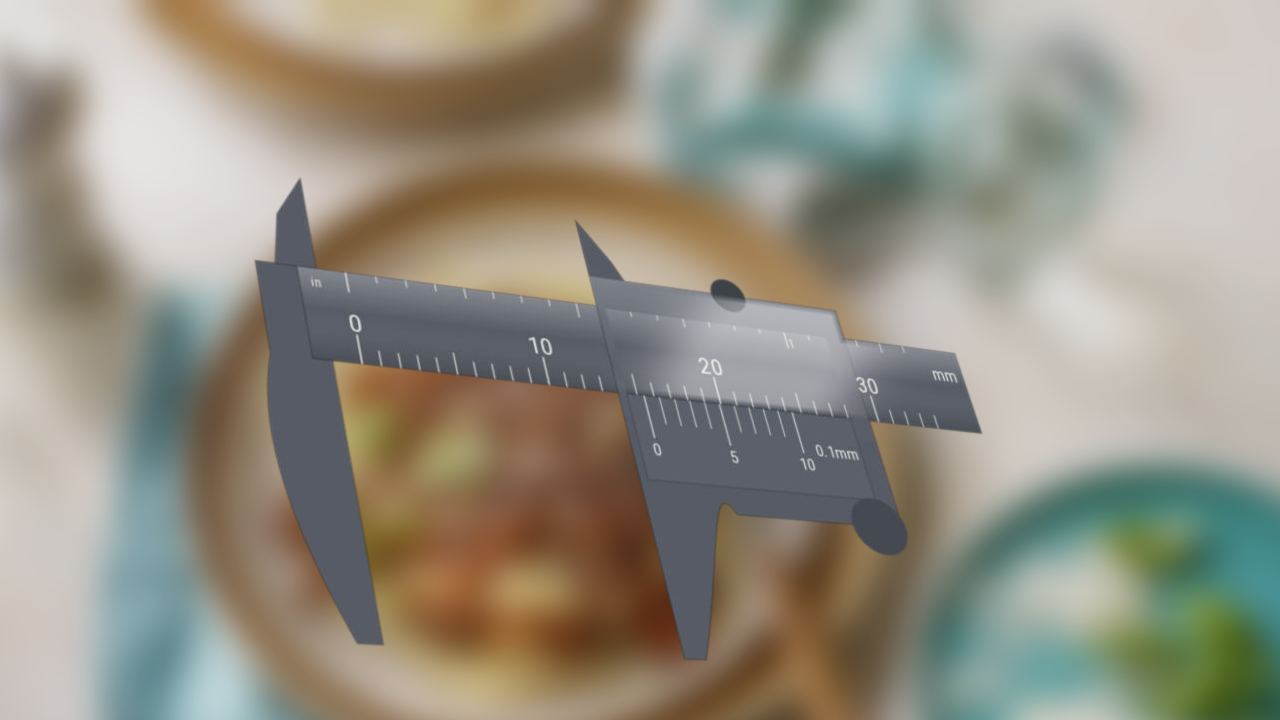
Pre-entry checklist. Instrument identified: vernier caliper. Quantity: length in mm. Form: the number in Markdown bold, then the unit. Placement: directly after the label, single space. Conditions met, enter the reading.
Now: **15.4** mm
